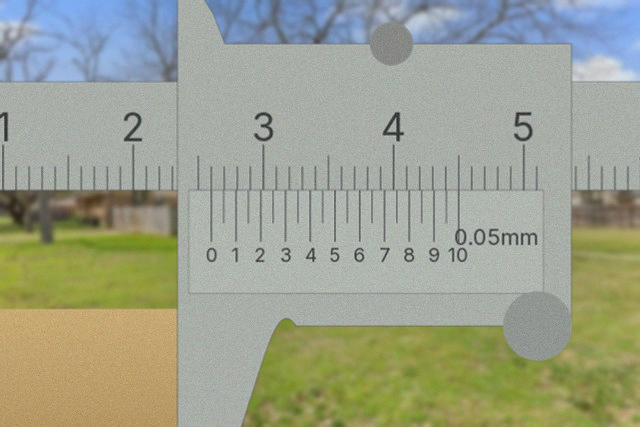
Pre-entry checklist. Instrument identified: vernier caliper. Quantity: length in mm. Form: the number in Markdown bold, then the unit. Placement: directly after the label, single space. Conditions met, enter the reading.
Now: **26.0** mm
